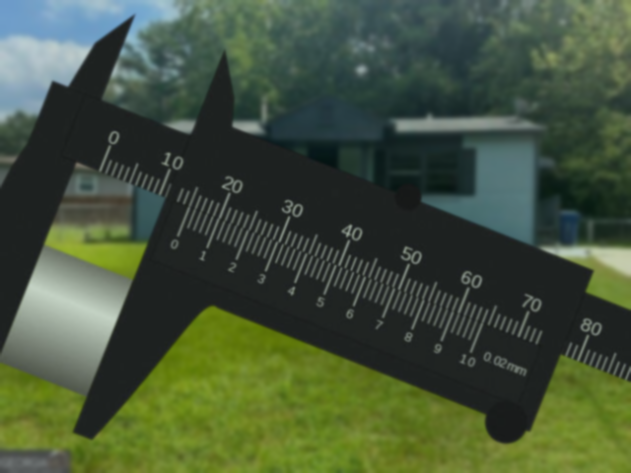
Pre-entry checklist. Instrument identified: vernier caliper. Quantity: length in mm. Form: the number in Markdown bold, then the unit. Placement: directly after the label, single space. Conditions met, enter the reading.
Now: **15.0** mm
